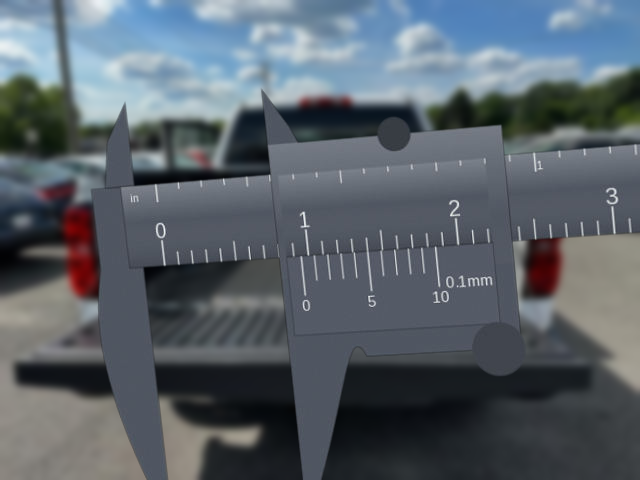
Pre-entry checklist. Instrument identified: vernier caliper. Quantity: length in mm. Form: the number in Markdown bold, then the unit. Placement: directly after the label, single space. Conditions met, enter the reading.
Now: **9.5** mm
